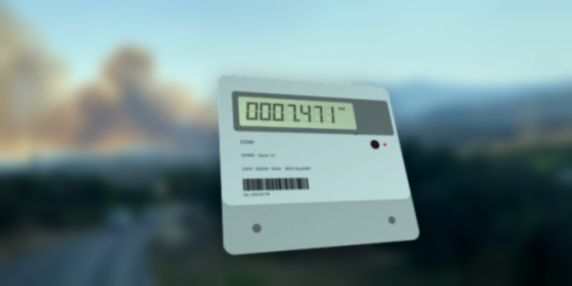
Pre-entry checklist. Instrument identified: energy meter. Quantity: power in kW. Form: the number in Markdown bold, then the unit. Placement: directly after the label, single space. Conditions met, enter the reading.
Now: **7.471** kW
